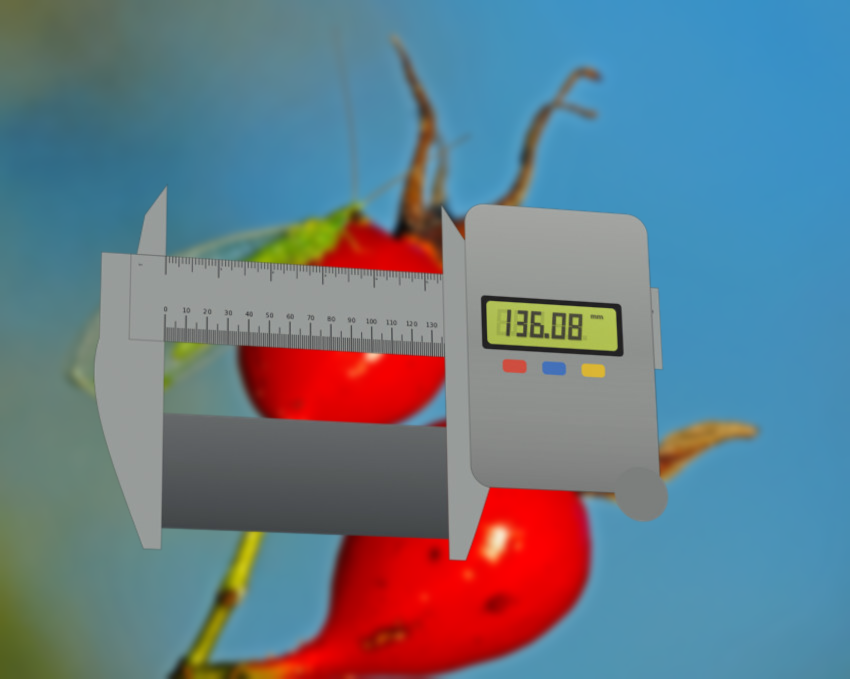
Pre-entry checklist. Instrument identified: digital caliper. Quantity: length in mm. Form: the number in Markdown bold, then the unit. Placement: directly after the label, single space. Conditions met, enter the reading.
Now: **136.08** mm
